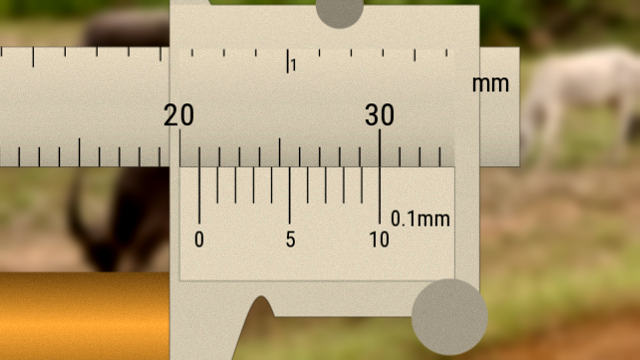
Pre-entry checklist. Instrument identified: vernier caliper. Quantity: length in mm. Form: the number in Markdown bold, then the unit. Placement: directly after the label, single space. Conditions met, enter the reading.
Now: **21.0** mm
